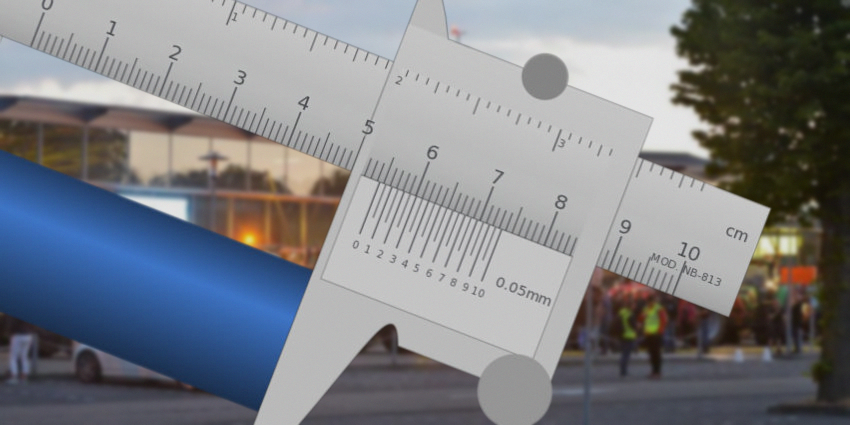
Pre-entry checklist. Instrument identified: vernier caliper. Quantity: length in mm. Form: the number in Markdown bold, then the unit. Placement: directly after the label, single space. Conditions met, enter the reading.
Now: **54.4** mm
